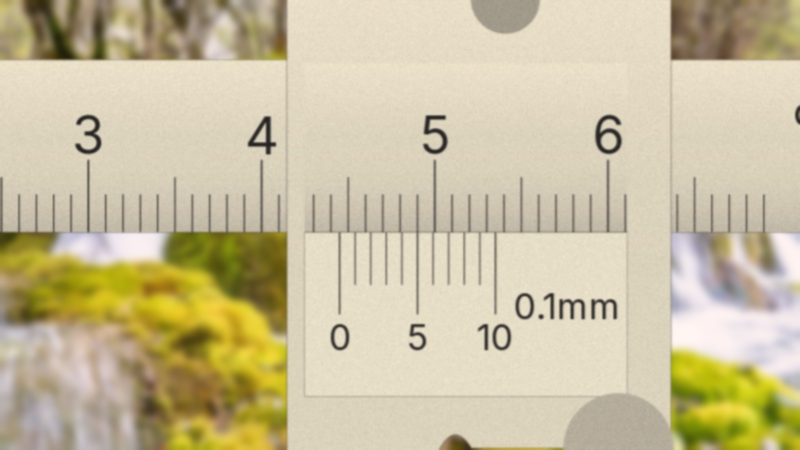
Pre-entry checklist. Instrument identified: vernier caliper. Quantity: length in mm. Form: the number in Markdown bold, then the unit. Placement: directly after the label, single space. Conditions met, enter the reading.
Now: **44.5** mm
